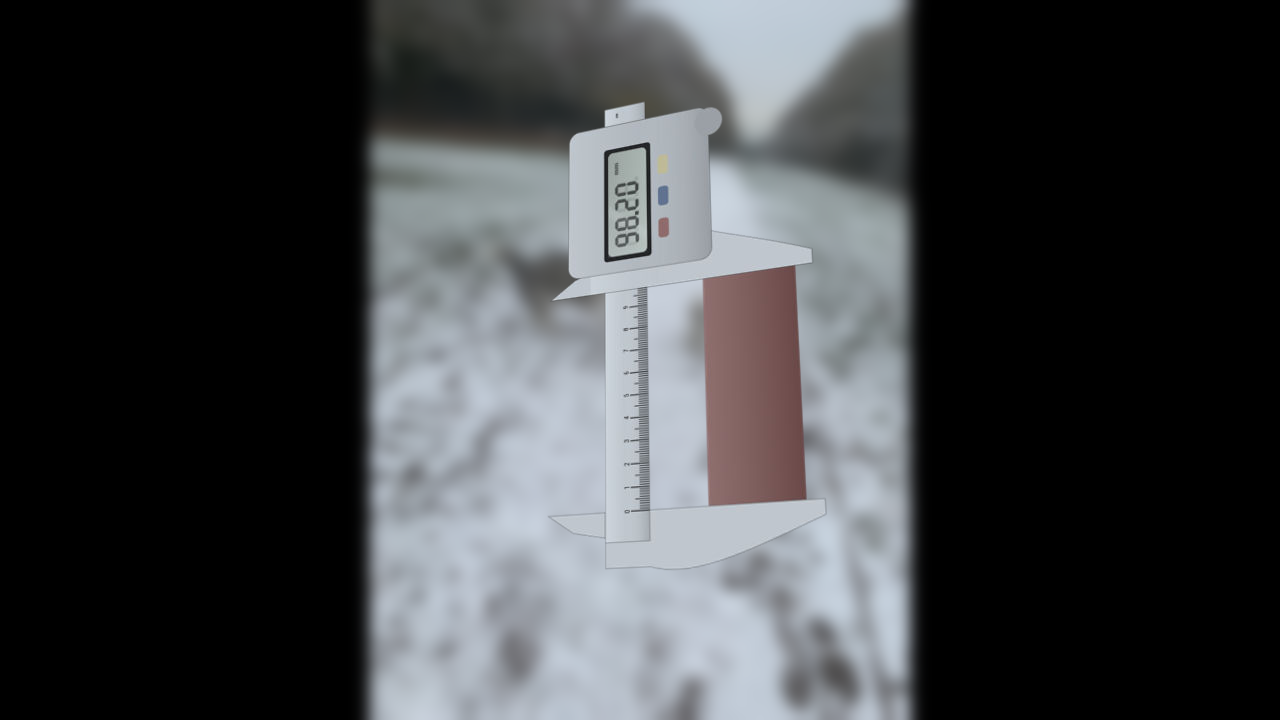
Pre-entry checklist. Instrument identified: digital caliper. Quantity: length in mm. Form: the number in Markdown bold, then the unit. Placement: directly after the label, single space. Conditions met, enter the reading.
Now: **98.20** mm
